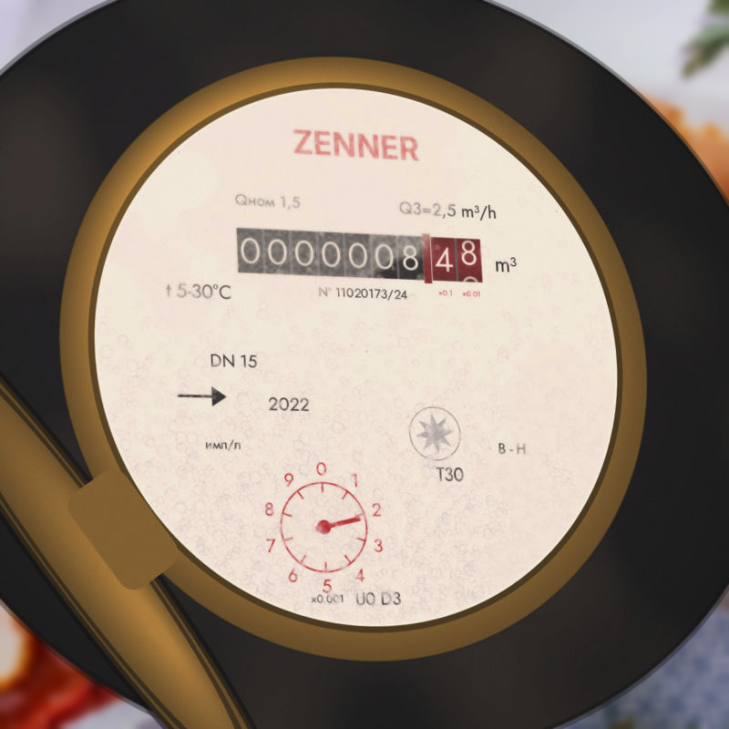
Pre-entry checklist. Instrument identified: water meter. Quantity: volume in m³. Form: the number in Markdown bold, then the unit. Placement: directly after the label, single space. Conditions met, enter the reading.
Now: **8.482** m³
